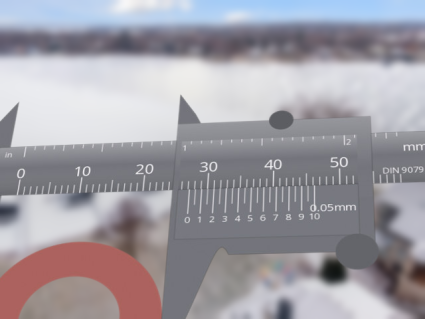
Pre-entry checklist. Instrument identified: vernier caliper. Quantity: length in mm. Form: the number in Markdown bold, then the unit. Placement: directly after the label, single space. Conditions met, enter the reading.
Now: **27.2** mm
